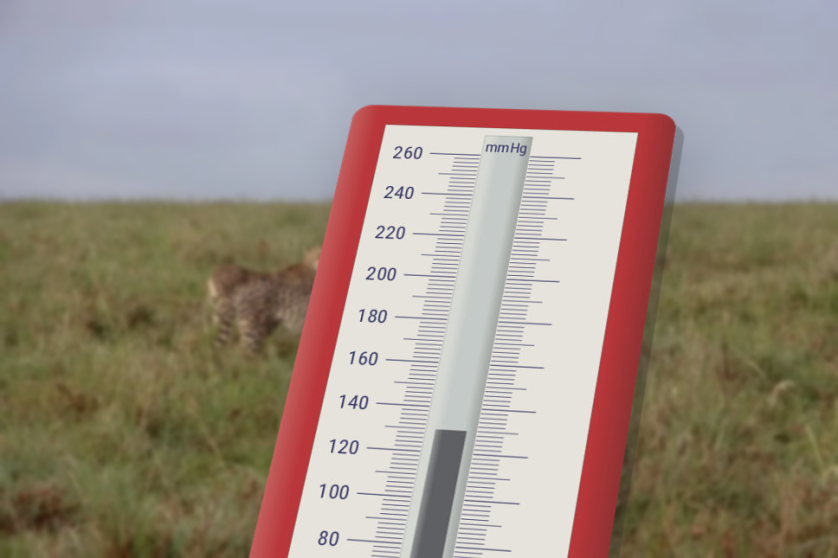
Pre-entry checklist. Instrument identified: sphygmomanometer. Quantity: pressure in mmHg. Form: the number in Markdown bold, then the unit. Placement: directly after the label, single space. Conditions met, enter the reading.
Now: **130** mmHg
